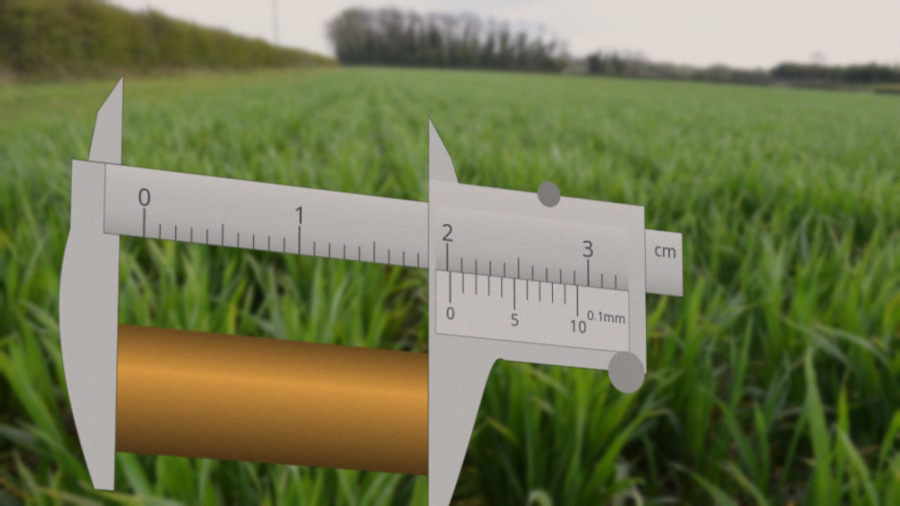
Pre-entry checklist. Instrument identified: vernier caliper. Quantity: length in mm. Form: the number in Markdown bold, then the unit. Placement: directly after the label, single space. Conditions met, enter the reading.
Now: **20.2** mm
